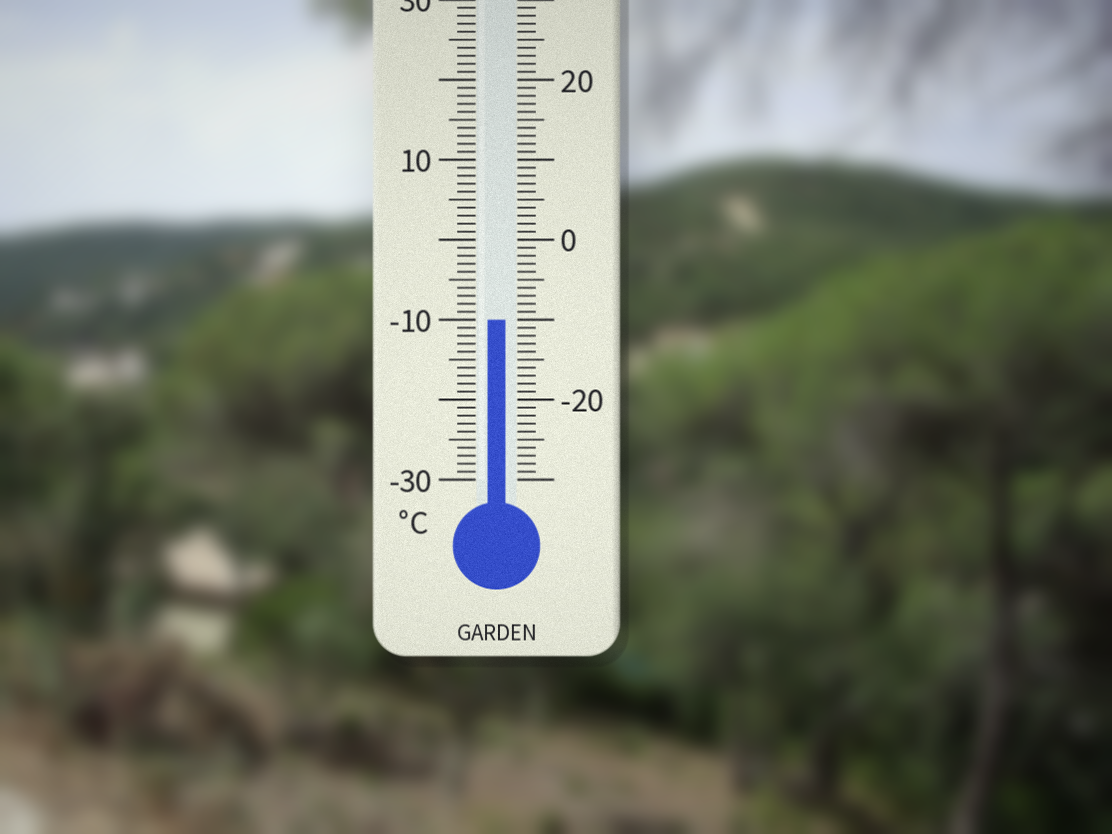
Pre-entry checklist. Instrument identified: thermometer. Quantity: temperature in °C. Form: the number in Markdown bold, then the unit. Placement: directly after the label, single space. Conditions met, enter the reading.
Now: **-10** °C
